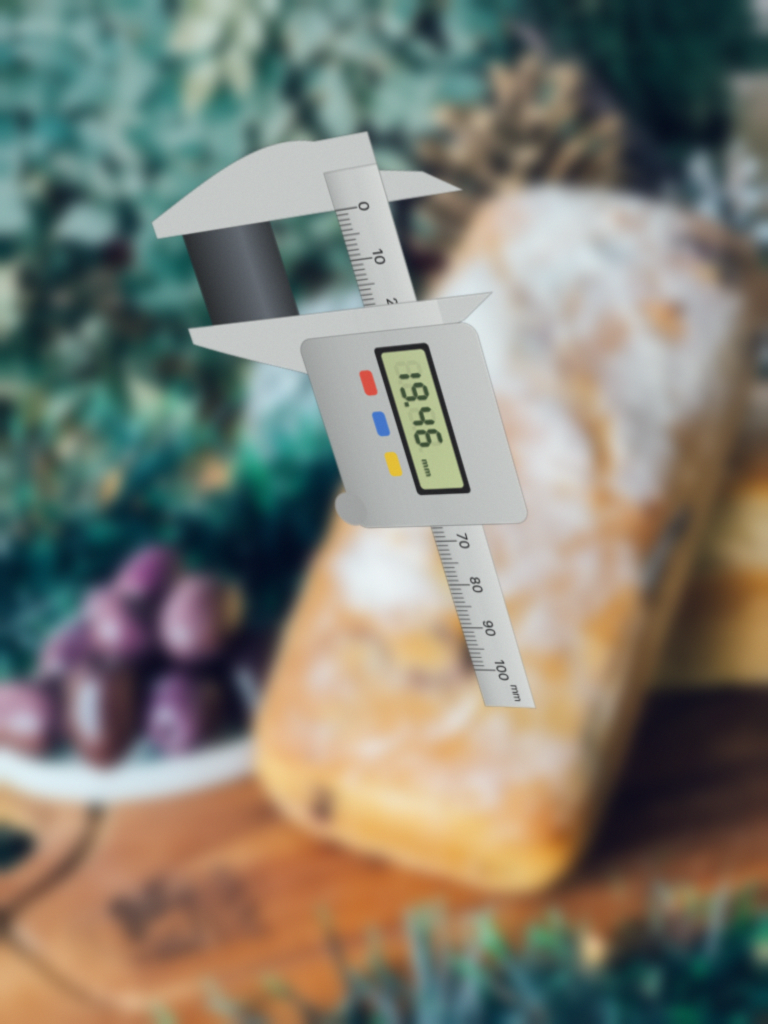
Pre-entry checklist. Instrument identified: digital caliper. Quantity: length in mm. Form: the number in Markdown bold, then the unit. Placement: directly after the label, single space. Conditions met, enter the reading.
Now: **19.46** mm
